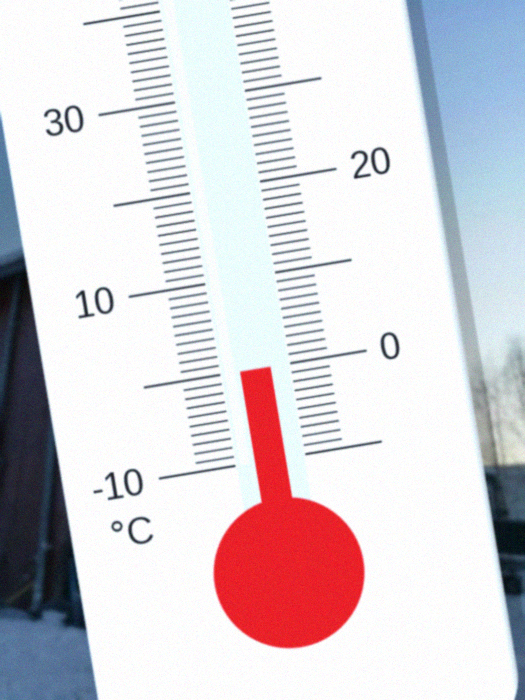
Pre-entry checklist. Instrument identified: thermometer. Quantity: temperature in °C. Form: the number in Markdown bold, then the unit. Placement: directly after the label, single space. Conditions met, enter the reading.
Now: **0** °C
